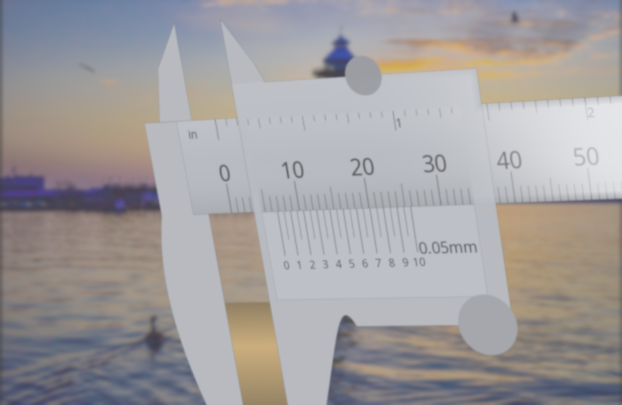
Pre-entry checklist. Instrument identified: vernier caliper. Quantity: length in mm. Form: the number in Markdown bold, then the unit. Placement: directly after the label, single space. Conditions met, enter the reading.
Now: **6.8** mm
